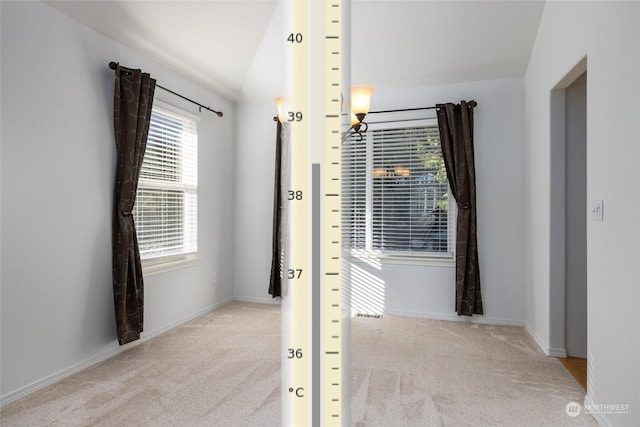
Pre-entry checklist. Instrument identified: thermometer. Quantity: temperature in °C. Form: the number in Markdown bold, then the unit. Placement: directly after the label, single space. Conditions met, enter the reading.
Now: **38.4** °C
